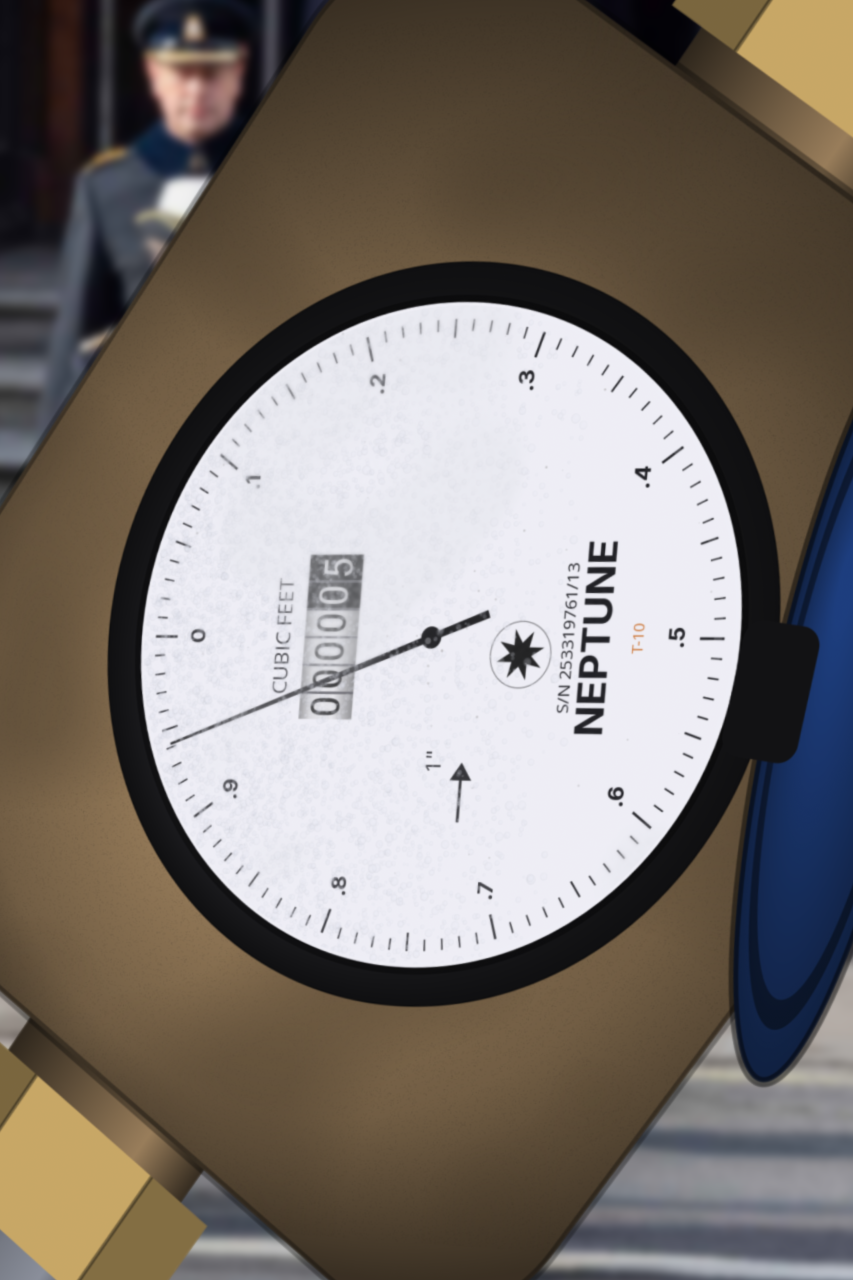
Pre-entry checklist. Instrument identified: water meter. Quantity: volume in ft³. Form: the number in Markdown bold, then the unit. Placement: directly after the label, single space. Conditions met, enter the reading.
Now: **4.94** ft³
